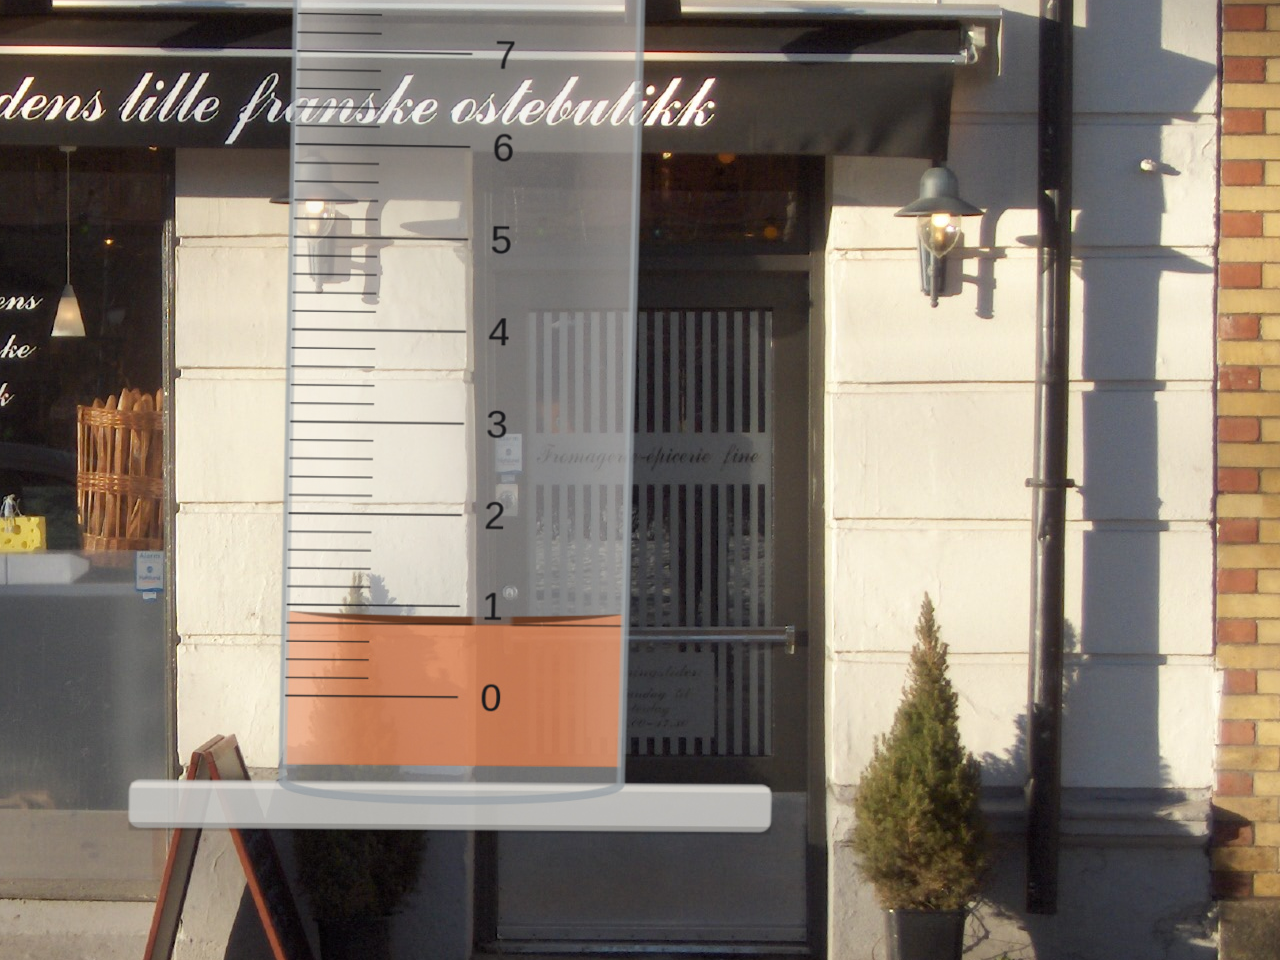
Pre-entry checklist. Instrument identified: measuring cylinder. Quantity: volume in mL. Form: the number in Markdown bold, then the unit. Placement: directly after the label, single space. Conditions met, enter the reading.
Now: **0.8** mL
